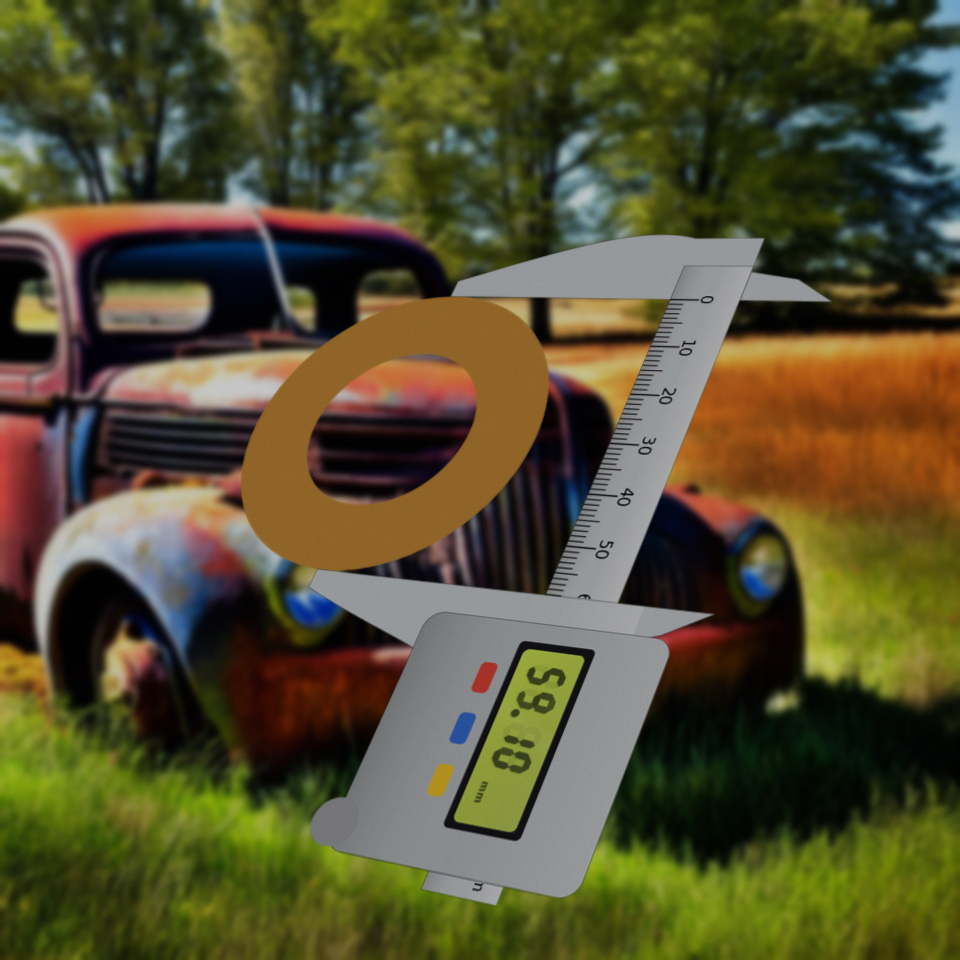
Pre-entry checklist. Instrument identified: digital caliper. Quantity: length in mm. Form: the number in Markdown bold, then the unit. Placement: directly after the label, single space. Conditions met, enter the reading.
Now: **59.10** mm
